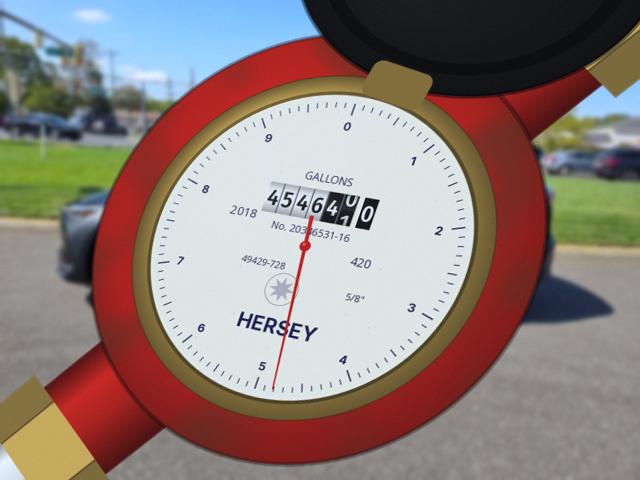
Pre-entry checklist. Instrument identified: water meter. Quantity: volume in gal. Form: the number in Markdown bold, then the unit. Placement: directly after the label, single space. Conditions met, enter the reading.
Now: **4546404.8** gal
